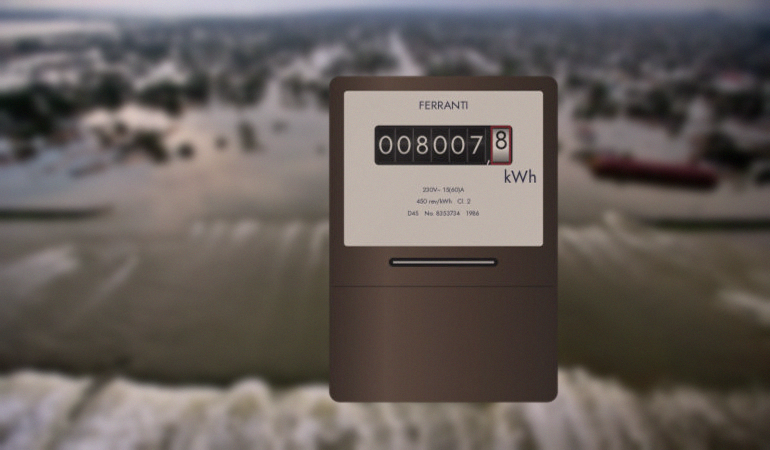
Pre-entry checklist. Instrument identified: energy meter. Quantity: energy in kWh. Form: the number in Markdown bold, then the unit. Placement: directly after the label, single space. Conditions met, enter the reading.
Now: **8007.8** kWh
